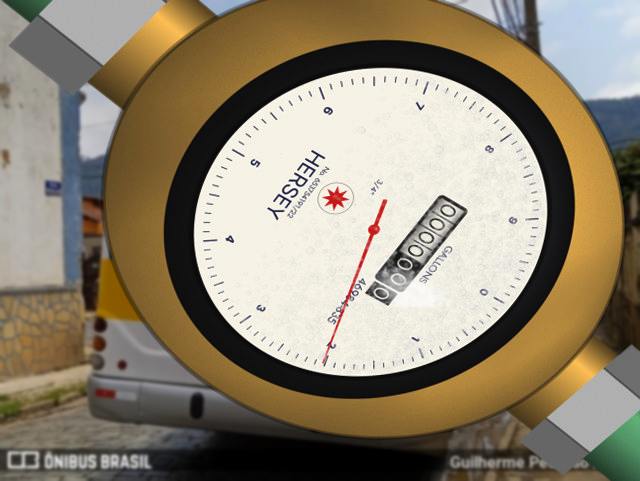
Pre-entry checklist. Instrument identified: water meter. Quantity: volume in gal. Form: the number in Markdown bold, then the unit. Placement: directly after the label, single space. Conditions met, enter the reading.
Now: **2.0** gal
